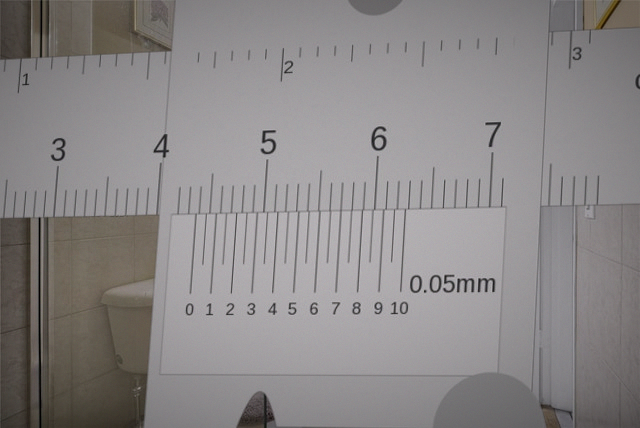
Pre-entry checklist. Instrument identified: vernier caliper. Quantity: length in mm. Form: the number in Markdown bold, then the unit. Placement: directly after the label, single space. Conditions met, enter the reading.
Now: **43.7** mm
